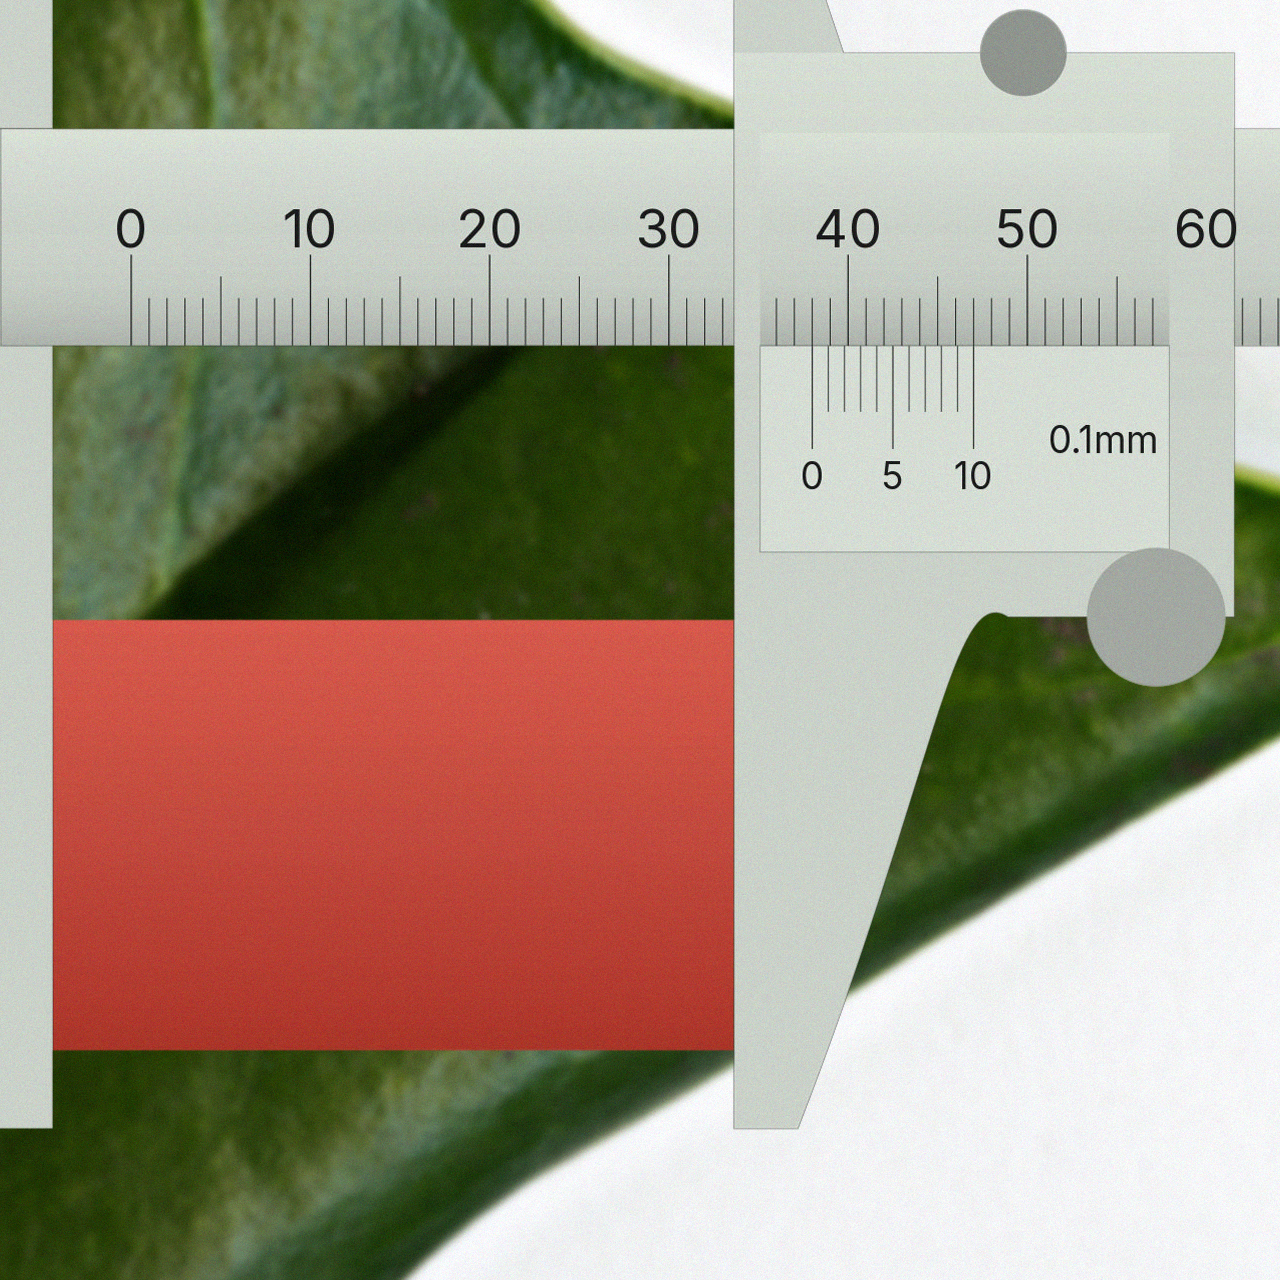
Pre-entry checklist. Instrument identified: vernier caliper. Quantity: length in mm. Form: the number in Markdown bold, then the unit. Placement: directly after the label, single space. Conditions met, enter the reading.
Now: **38.0** mm
